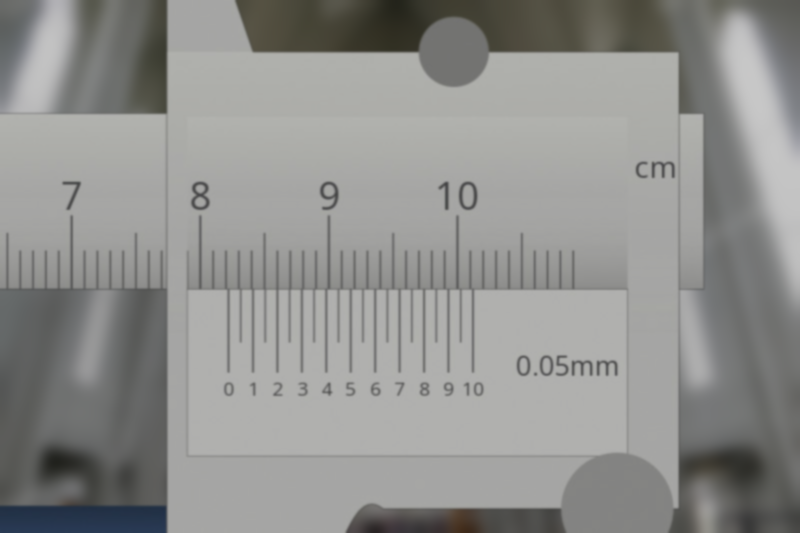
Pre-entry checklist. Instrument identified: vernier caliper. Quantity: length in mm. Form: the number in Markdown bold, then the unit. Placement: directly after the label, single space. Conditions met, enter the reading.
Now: **82.2** mm
